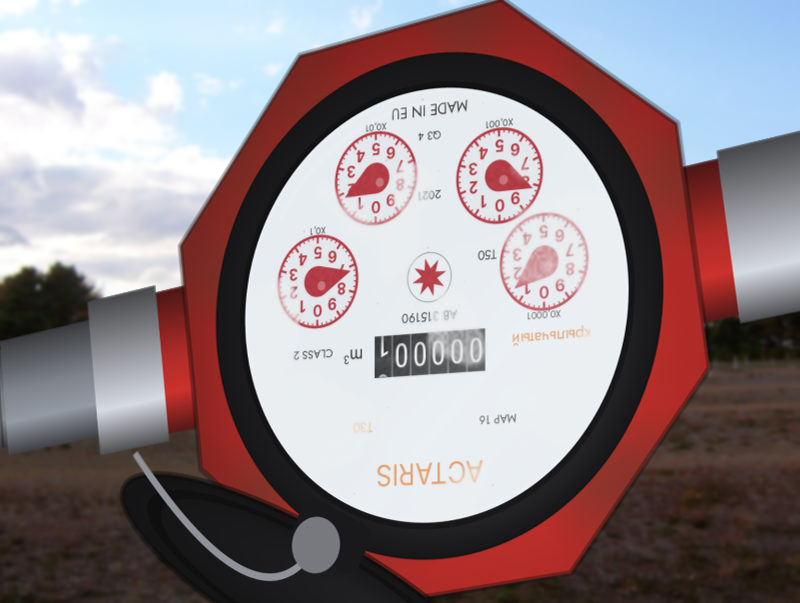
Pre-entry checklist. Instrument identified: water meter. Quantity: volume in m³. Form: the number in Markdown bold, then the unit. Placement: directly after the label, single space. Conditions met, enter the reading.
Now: **0.7181** m³
